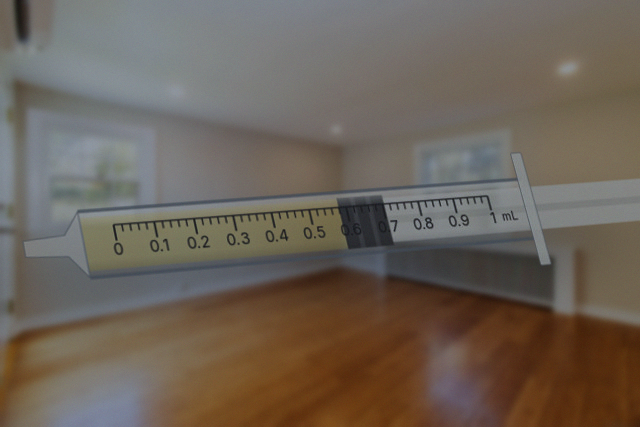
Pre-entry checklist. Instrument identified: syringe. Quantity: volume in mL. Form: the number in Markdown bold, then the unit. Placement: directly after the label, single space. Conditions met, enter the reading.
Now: **0.58** mL
